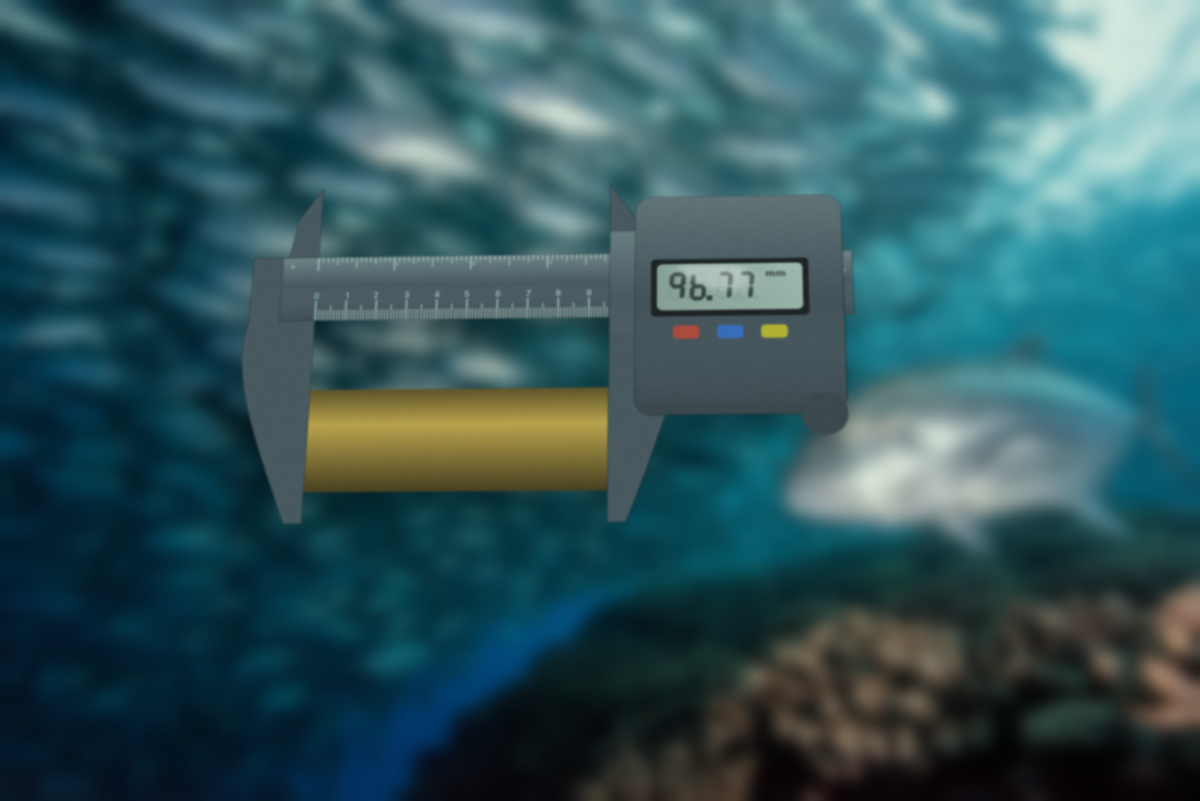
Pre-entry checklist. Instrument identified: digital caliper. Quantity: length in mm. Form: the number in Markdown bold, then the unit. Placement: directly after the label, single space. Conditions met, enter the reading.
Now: **96.77** mm
